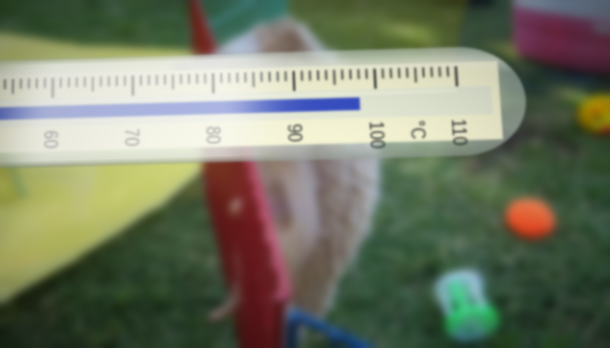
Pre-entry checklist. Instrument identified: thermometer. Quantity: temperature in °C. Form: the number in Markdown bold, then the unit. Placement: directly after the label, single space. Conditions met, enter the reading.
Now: **98** °C
